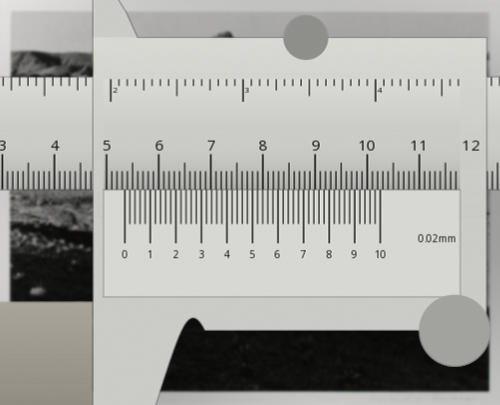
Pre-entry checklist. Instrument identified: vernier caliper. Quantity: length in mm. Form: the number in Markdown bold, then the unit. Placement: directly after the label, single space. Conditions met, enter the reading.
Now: **53.5** mm
